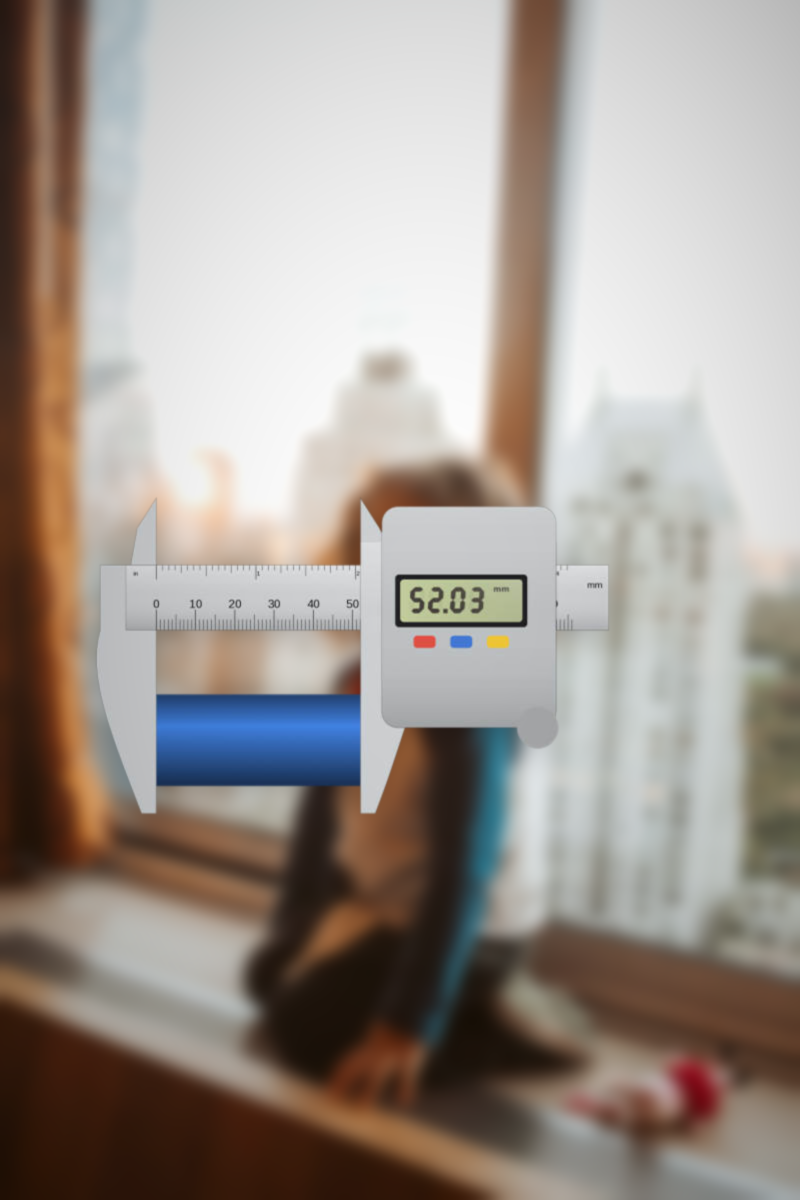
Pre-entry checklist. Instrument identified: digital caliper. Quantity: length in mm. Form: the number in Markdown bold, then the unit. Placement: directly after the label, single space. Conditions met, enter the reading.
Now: **52.03** mm
